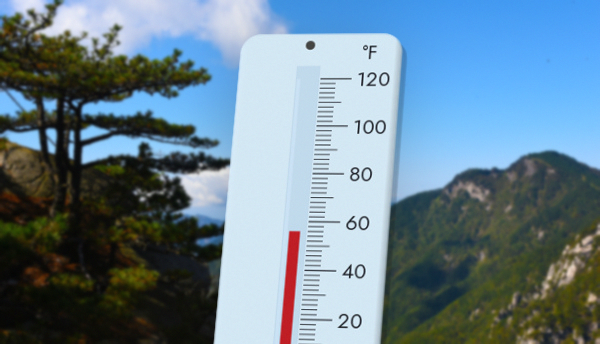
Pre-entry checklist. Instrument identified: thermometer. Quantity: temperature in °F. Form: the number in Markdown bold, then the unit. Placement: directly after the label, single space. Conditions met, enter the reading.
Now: **56** °F
